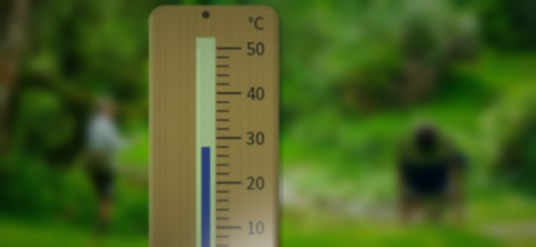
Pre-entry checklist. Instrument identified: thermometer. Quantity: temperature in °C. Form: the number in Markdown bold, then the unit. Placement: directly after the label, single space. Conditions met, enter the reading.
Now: **28** °C
